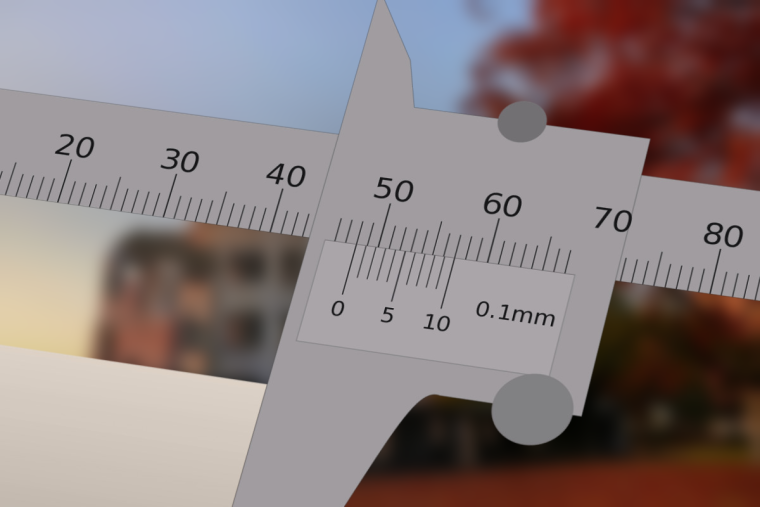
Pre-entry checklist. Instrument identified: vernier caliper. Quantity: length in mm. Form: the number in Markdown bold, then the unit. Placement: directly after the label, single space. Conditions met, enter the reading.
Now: **48.0** mm
